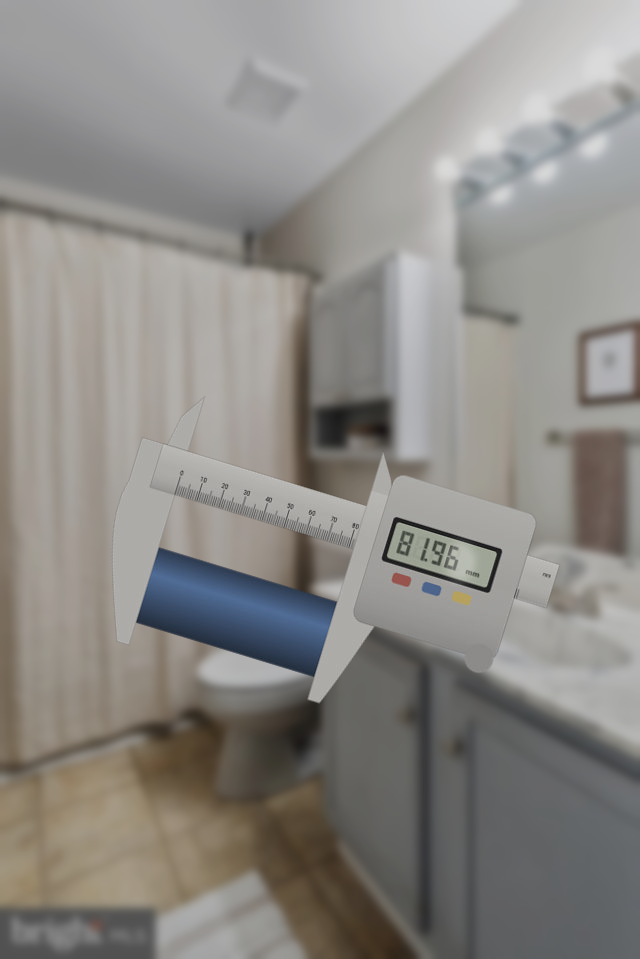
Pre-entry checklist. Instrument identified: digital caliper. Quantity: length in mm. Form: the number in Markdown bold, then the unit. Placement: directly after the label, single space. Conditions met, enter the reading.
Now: **81.96** mm
